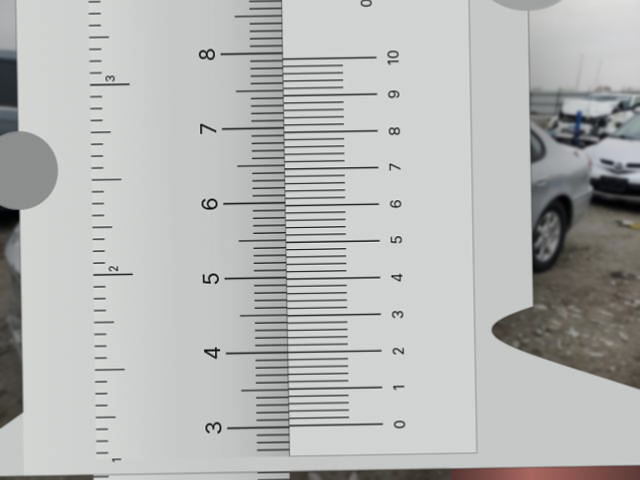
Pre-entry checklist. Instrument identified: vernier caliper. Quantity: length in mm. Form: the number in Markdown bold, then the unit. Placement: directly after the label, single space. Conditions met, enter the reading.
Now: **30.2** mm
